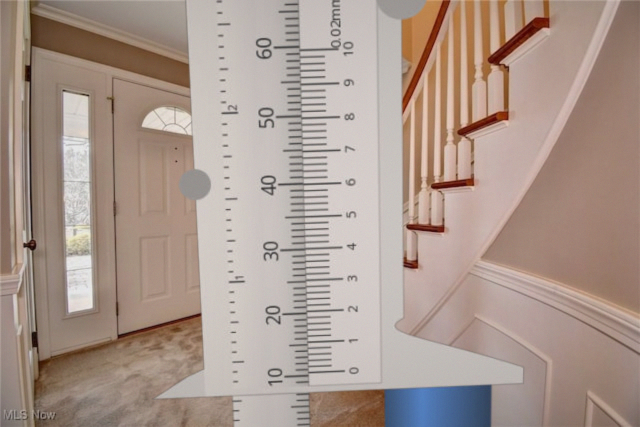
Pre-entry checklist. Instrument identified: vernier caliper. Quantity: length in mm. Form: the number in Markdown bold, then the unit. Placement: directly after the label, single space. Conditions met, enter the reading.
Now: **10.5** mm
